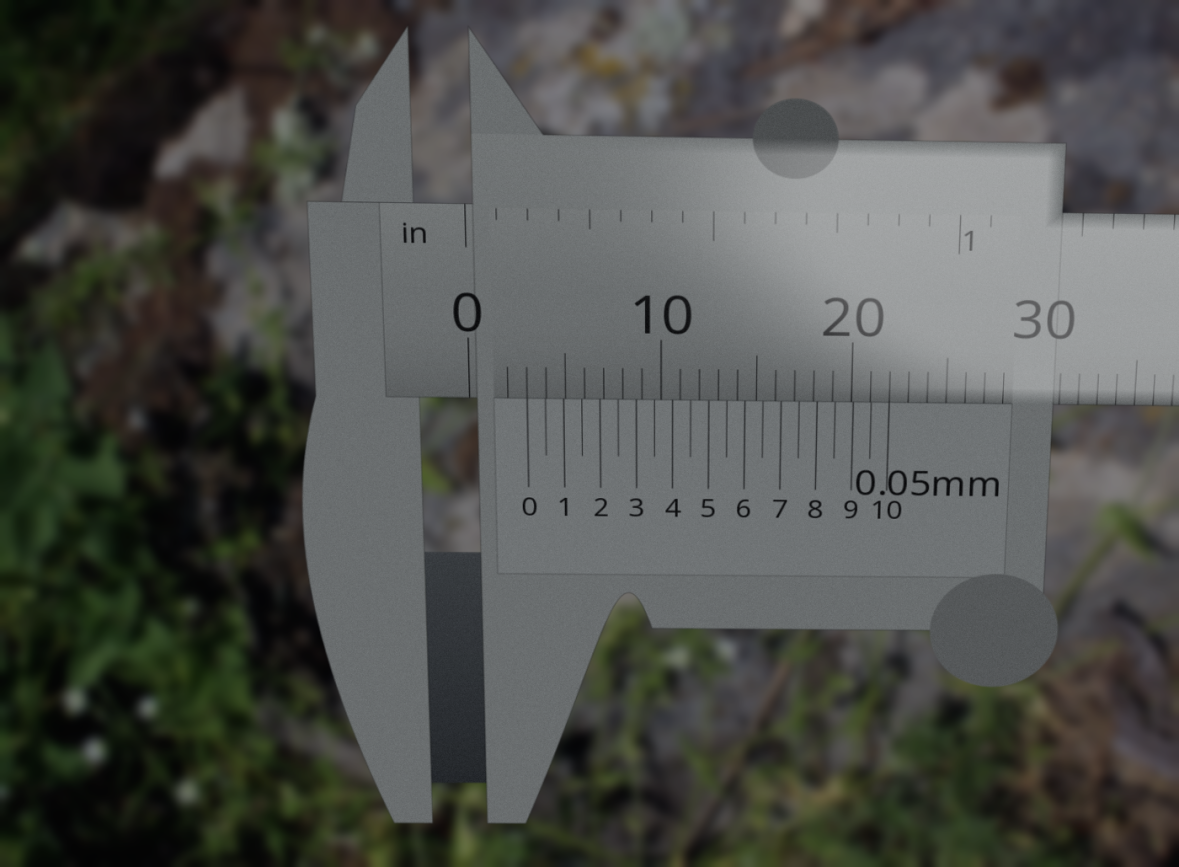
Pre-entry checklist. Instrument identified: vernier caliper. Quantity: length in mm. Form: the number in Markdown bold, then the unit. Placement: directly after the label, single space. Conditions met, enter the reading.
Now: **3.0** mm
